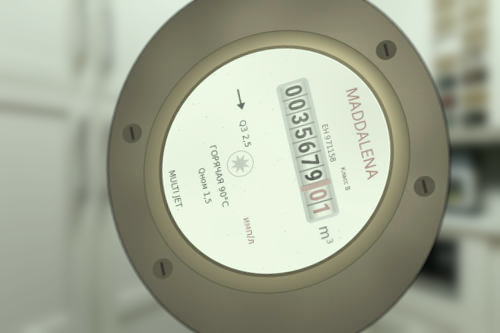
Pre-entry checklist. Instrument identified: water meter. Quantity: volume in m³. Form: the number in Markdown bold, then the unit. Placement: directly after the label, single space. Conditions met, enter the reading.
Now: **35679.01** m³
